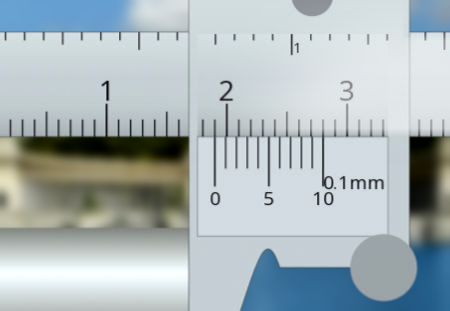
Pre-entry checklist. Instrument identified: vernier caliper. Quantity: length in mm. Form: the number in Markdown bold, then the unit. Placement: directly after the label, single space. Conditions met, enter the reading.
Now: **19.0** mm
